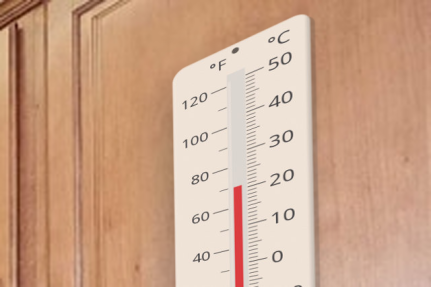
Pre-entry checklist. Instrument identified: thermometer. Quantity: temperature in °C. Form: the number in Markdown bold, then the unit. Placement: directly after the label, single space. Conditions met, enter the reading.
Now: **21** °C
